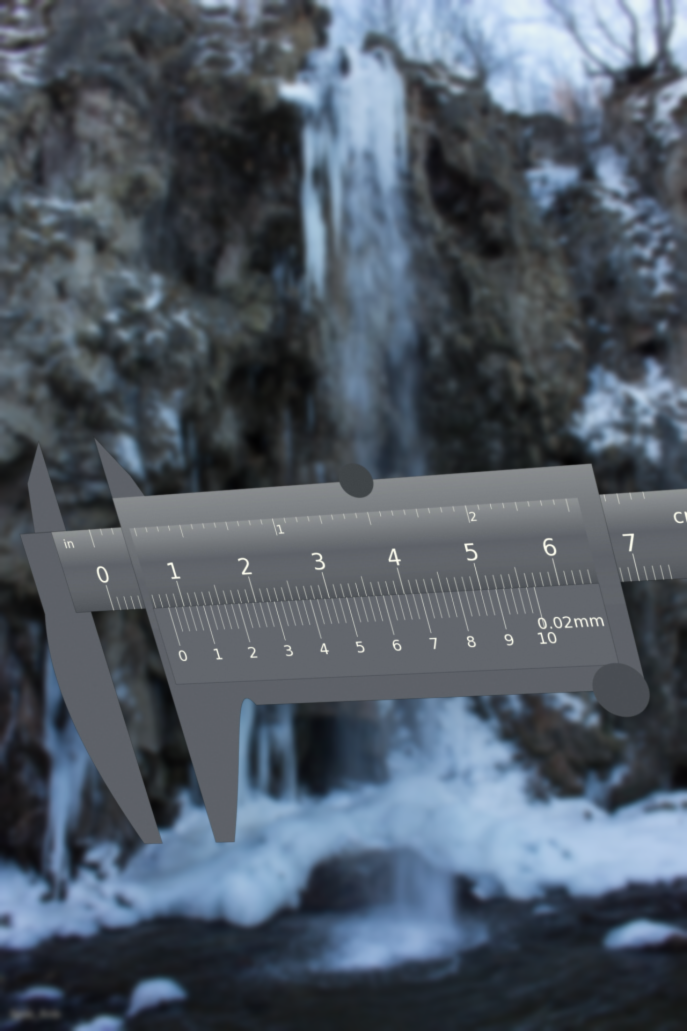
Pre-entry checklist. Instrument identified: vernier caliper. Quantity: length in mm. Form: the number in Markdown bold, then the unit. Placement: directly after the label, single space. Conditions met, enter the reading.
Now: **7.8** mm
